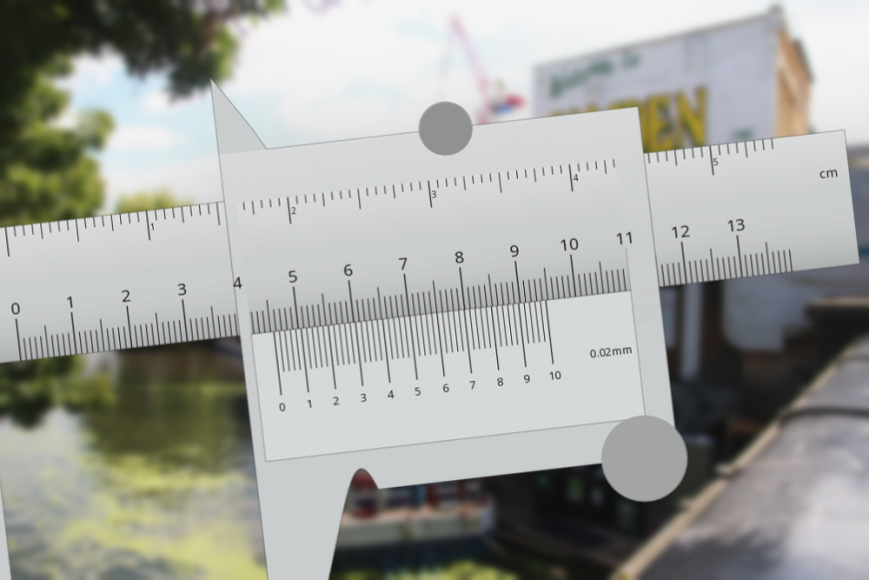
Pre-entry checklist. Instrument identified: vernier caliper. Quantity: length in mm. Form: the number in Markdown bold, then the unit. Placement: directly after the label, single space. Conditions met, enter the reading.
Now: **45.6** mm
